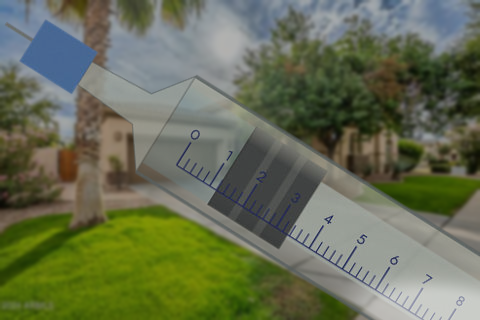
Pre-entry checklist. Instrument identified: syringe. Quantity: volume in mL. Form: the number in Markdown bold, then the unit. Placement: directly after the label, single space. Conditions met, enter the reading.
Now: **1.2** mL
